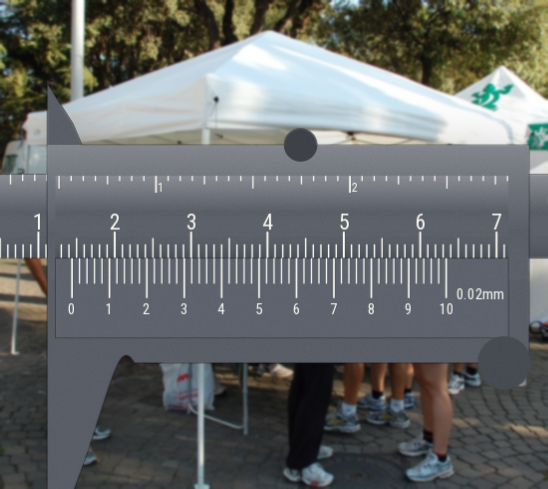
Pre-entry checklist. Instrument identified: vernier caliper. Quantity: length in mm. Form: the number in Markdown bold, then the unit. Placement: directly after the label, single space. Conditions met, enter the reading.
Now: **14.4** mm
